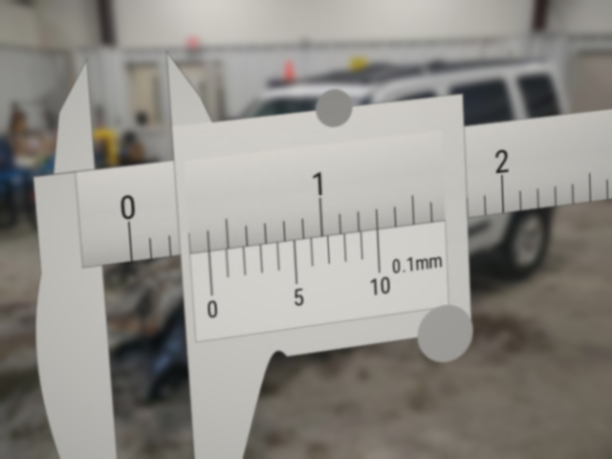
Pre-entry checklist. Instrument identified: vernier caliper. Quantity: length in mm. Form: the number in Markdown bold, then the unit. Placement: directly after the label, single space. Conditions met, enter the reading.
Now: **4.0** mm
